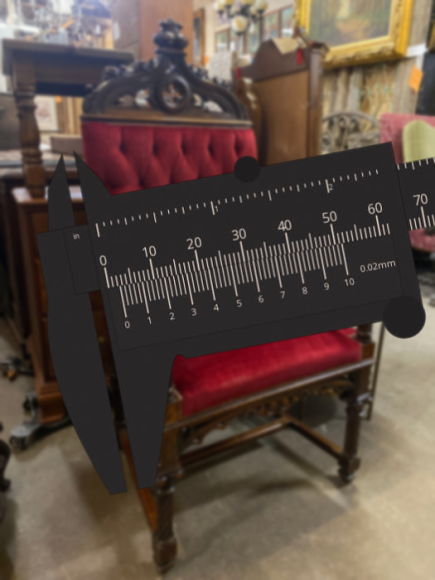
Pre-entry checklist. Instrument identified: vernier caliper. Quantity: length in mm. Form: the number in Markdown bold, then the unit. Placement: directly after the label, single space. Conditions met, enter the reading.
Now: **2.5** mm
